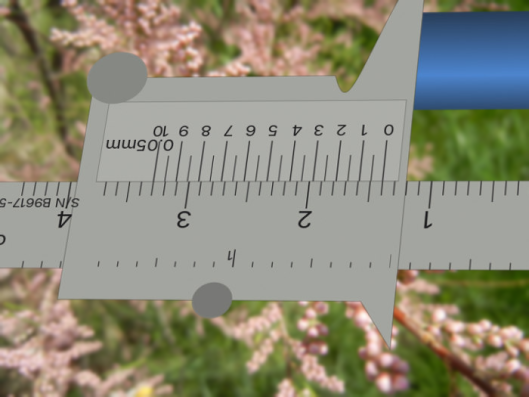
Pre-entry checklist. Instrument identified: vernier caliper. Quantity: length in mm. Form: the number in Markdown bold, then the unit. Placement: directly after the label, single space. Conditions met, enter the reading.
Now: **14.0** mm
